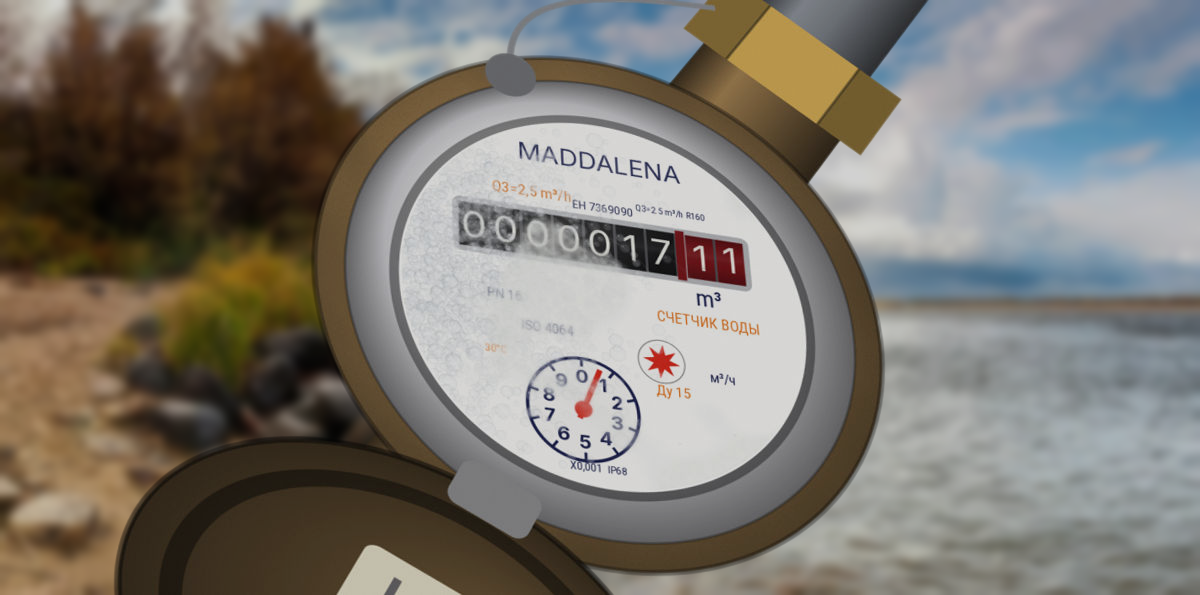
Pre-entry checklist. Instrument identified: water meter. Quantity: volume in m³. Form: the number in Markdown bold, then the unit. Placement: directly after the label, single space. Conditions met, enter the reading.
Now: **17.110** m³
